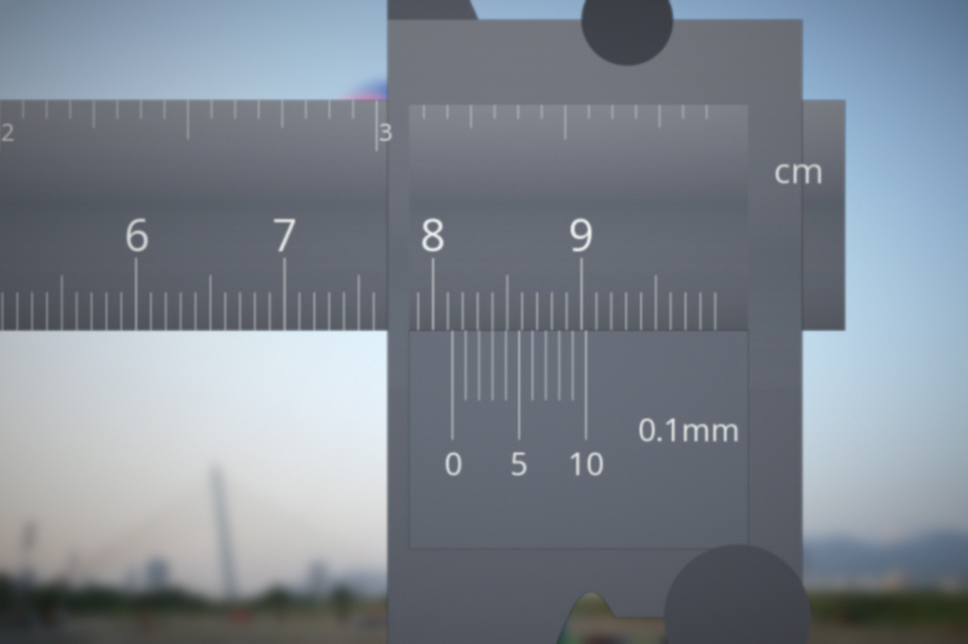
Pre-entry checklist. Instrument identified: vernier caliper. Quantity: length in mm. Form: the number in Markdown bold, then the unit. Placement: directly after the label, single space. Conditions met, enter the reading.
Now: **81.3** mm
